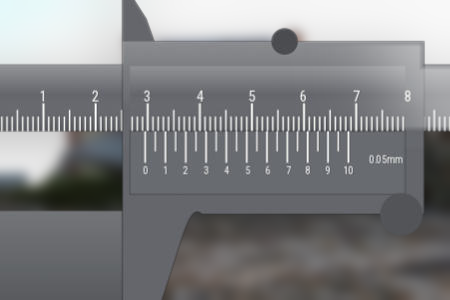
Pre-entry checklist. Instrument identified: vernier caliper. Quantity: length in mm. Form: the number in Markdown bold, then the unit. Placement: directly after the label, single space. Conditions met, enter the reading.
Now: **29.5** mm
